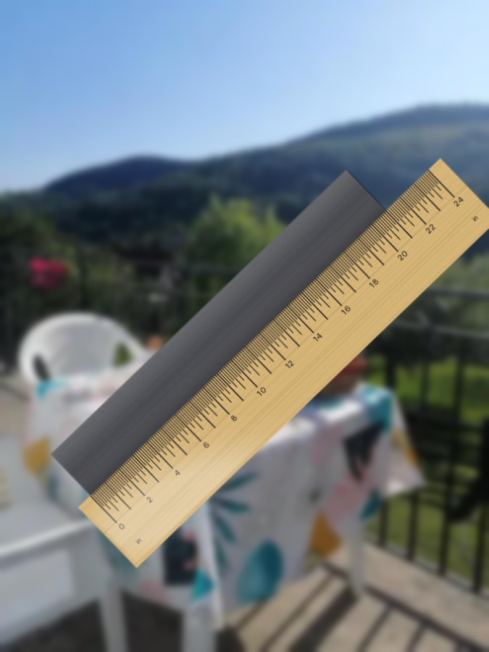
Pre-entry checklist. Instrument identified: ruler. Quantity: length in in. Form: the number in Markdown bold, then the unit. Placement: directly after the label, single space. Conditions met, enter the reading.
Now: **21** in
